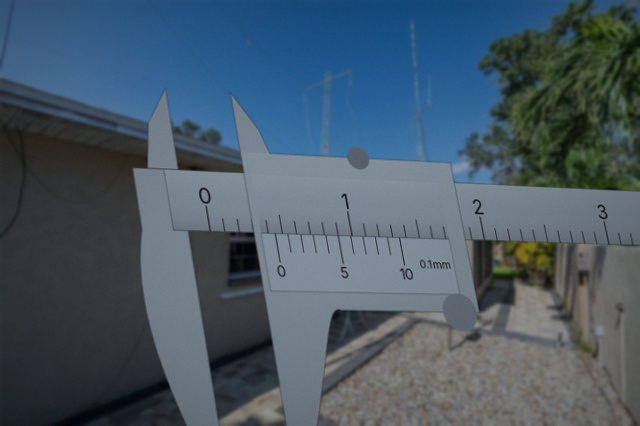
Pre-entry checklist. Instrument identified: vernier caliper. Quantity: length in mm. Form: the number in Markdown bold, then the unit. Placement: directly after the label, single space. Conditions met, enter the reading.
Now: **4.5** mm
